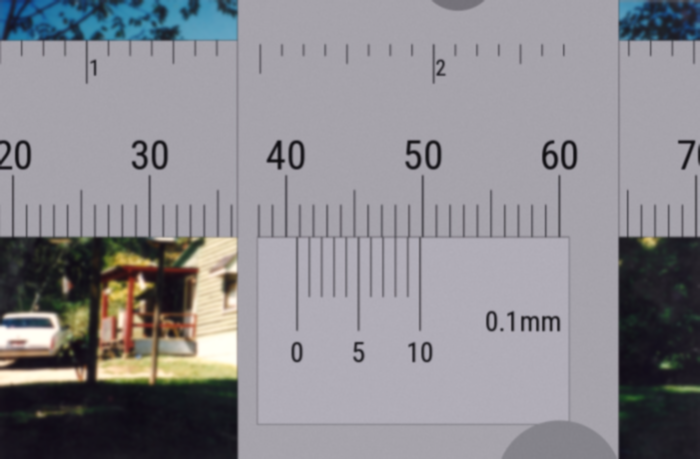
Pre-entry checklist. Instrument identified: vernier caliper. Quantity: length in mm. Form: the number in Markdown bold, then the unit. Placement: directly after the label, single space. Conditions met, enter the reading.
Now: **40.8** mm
